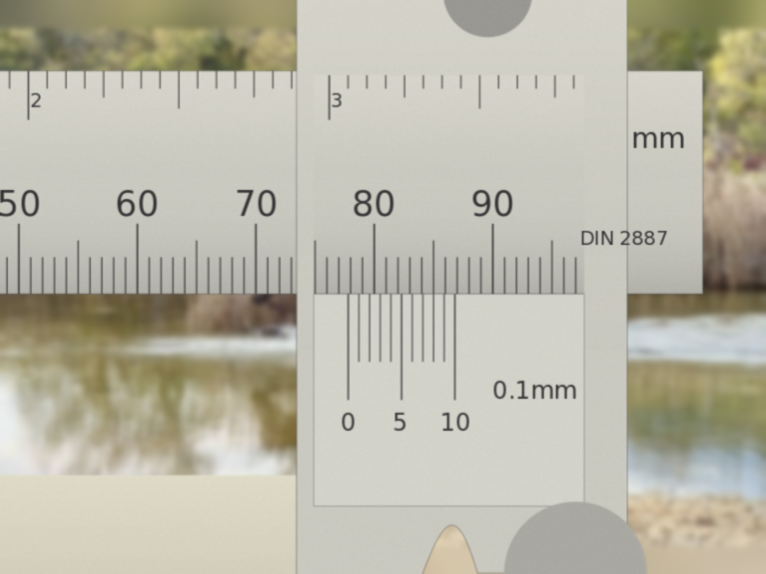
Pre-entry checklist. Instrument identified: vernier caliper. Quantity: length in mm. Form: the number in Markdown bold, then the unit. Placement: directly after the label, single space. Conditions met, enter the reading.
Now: **77.8** mm
